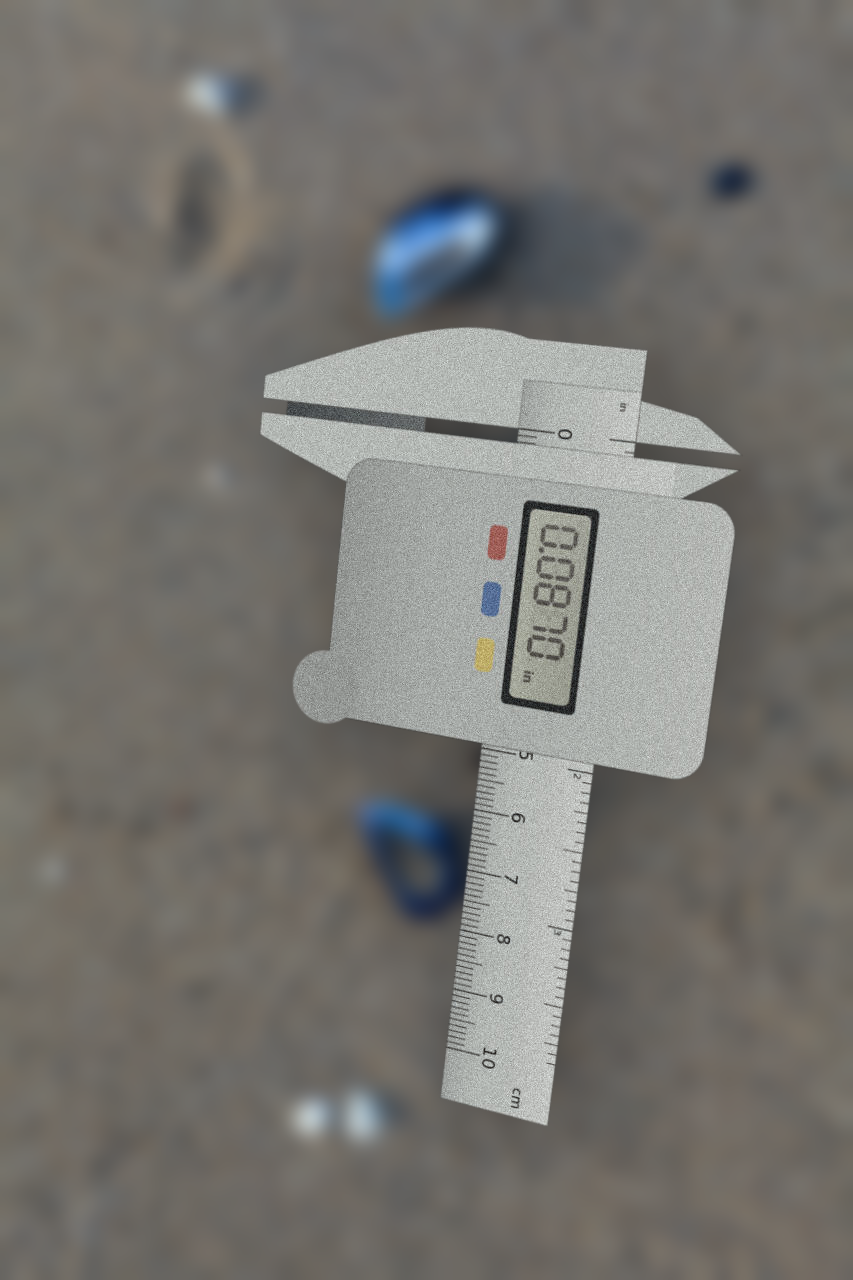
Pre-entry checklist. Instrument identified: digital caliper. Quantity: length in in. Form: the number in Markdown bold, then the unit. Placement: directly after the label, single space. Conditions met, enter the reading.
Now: **0.0870** in
